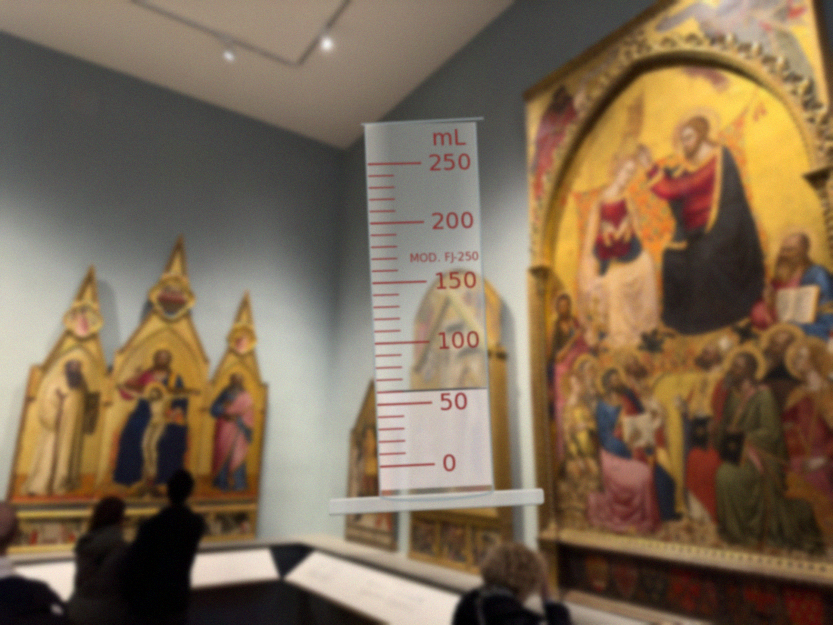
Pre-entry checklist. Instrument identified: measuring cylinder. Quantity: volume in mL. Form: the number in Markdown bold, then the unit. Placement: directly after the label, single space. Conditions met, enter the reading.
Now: **60** mL
